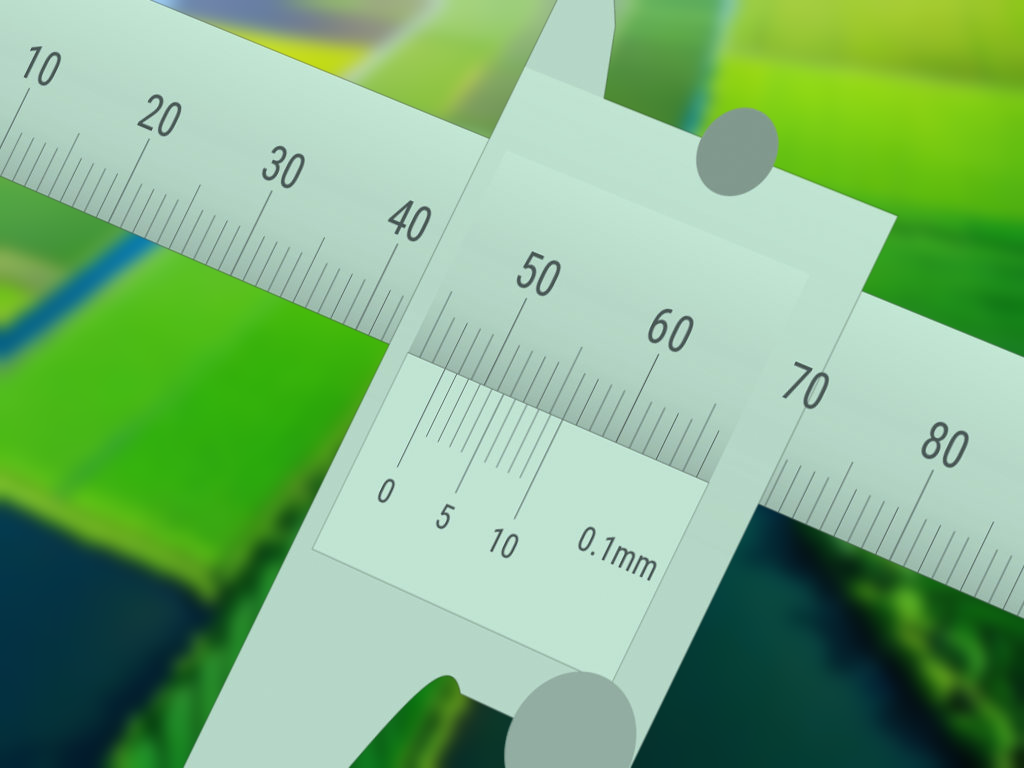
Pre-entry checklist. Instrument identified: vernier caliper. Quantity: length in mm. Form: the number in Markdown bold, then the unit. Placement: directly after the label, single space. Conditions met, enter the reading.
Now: **47.0** mm
